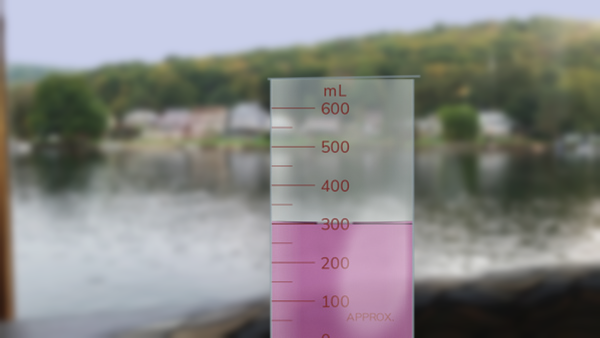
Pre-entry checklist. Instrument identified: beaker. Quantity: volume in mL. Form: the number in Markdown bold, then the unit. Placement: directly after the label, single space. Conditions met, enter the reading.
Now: **300** mL
